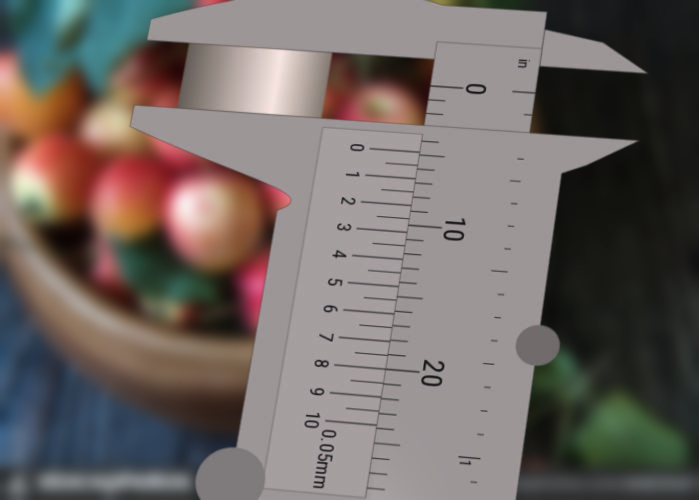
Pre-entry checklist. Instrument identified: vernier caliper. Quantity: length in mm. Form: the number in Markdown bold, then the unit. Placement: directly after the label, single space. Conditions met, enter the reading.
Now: **4.8** mm
